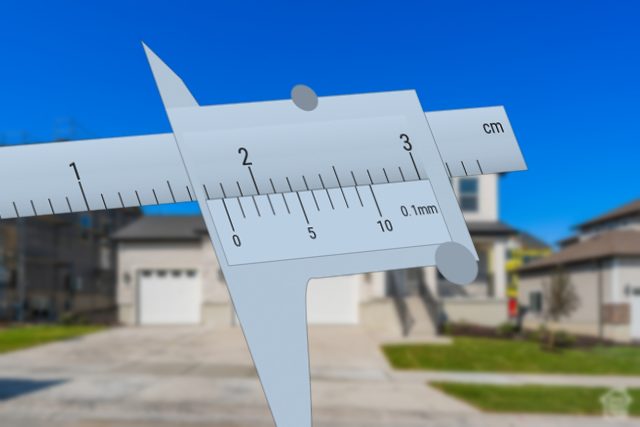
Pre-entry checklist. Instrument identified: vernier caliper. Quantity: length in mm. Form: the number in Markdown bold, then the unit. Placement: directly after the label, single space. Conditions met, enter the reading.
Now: **17.8** mm
